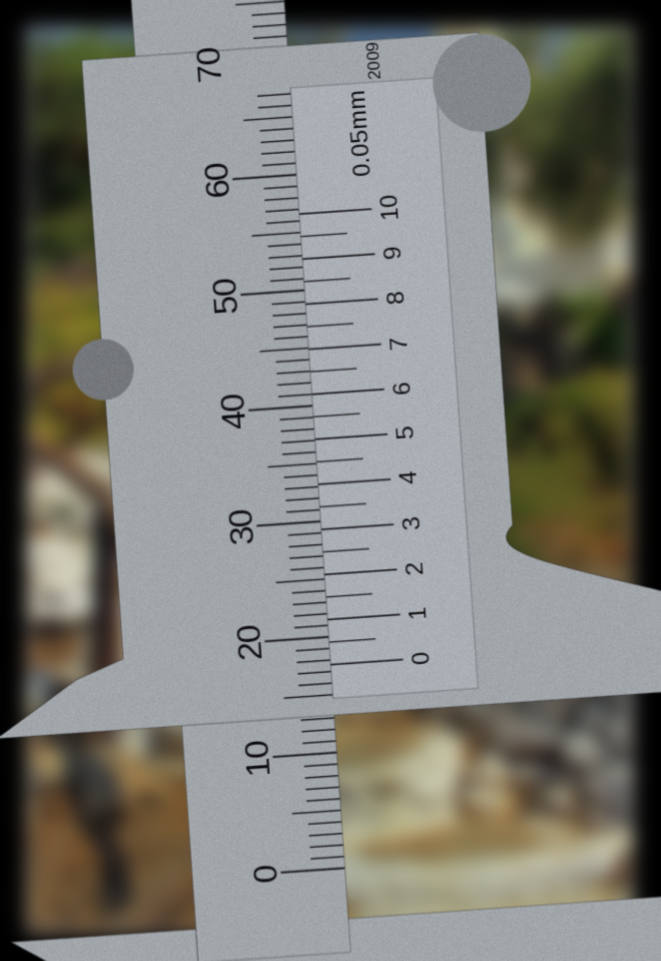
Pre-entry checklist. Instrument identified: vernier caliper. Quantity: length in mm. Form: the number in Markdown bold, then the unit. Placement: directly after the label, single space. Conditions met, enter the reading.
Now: **17.6** mm
